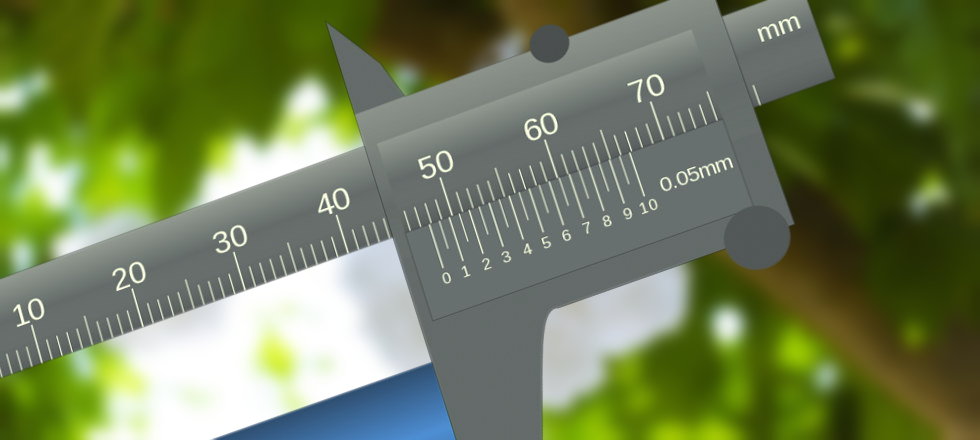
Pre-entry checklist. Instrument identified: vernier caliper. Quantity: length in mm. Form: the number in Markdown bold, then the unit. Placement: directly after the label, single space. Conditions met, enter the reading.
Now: **47.8** mm
